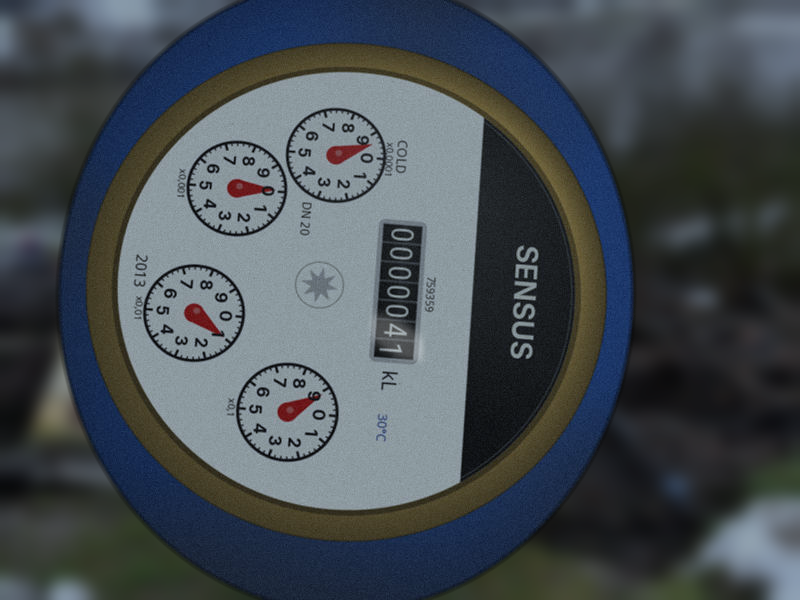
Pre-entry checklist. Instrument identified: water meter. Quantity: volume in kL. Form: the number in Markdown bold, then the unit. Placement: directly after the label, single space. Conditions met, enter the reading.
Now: **40.9099** kL
